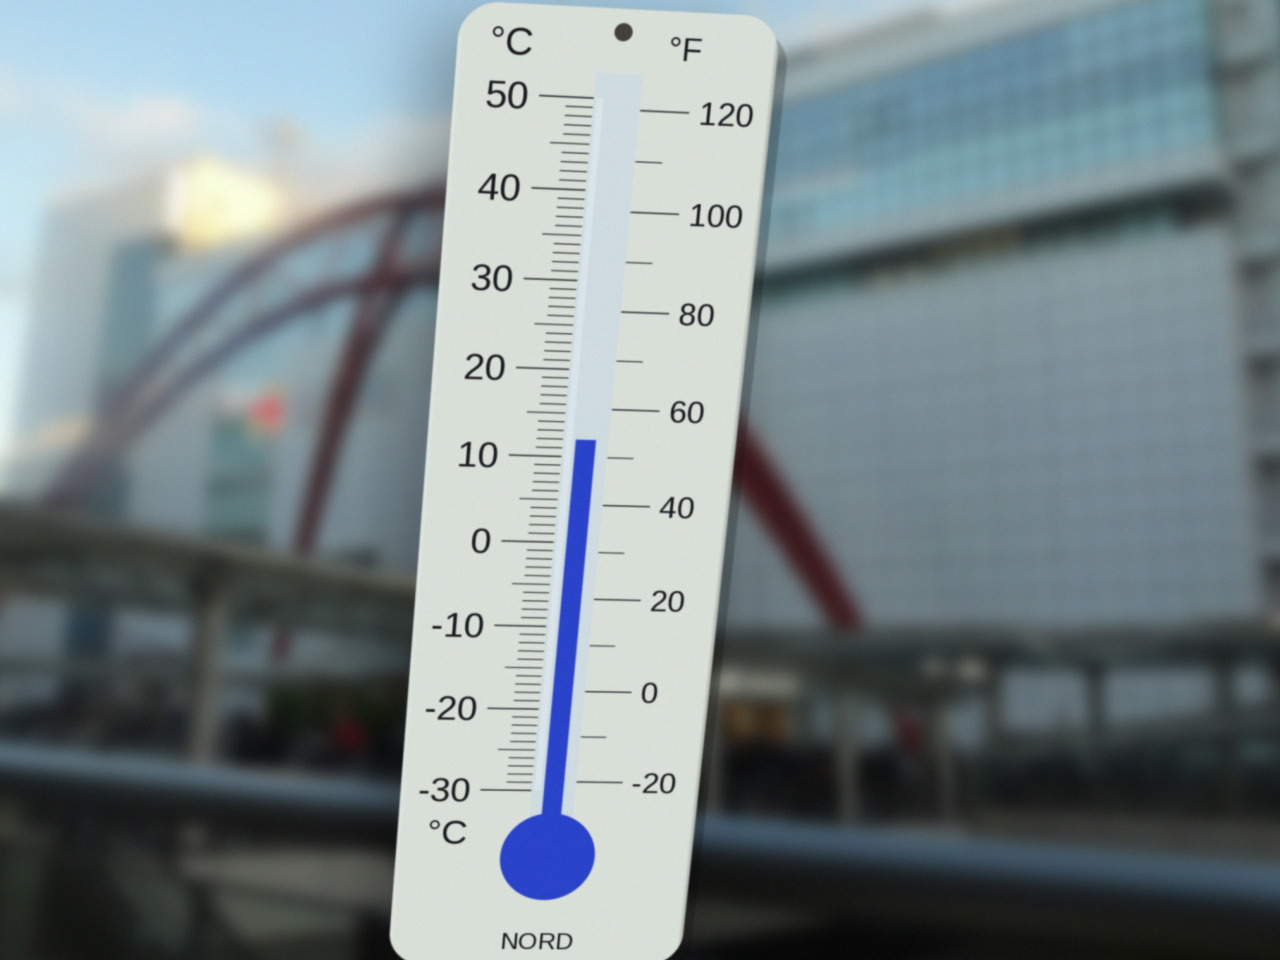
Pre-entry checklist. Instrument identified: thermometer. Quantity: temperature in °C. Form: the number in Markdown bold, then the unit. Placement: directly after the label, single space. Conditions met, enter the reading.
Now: **12** °C
